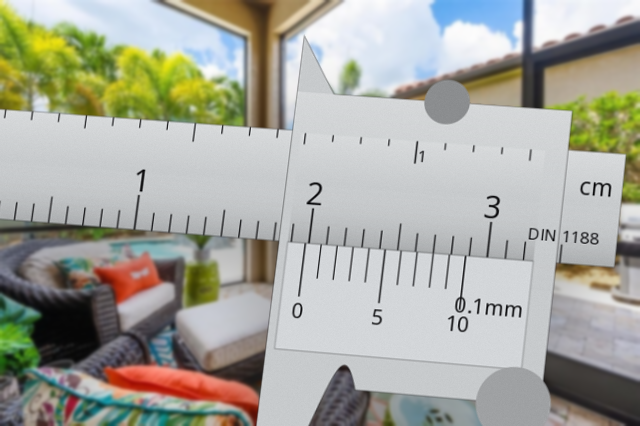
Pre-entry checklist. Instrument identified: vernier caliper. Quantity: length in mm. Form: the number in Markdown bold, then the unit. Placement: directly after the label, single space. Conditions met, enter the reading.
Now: **19.8** mm
